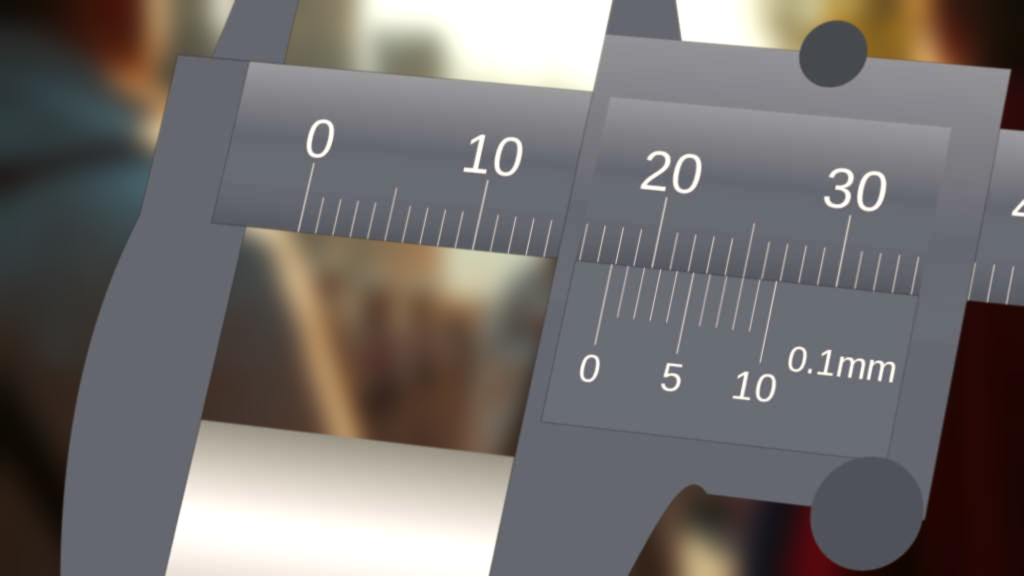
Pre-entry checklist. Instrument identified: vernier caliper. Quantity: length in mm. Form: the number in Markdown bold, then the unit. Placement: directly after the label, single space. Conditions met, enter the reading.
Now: **17.8** mm
